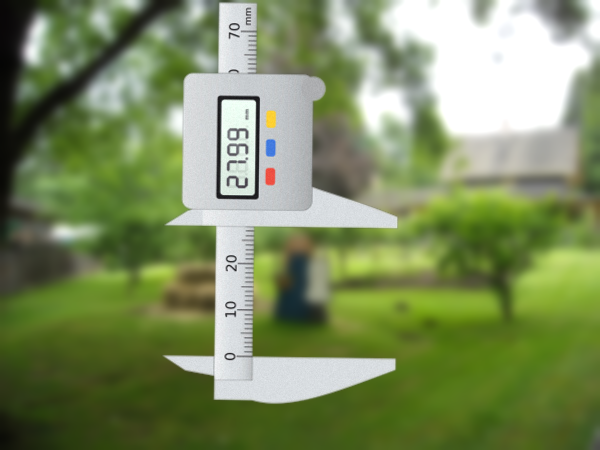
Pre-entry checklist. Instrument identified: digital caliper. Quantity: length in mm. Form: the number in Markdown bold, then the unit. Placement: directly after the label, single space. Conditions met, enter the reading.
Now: **27.99** mm
